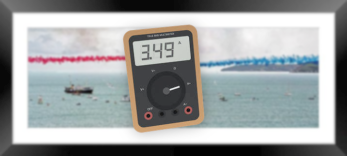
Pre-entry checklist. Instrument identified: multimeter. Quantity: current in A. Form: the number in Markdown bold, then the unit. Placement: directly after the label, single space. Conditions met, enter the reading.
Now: **3.49** A
